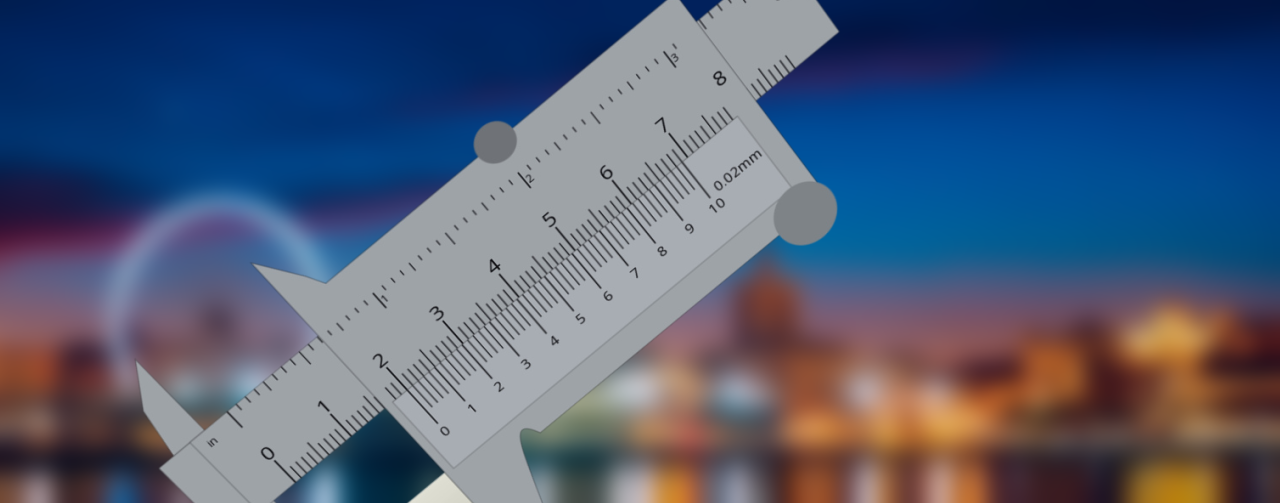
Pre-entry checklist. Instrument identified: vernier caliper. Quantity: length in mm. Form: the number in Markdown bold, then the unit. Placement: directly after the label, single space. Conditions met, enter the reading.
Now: **20.0** mm
